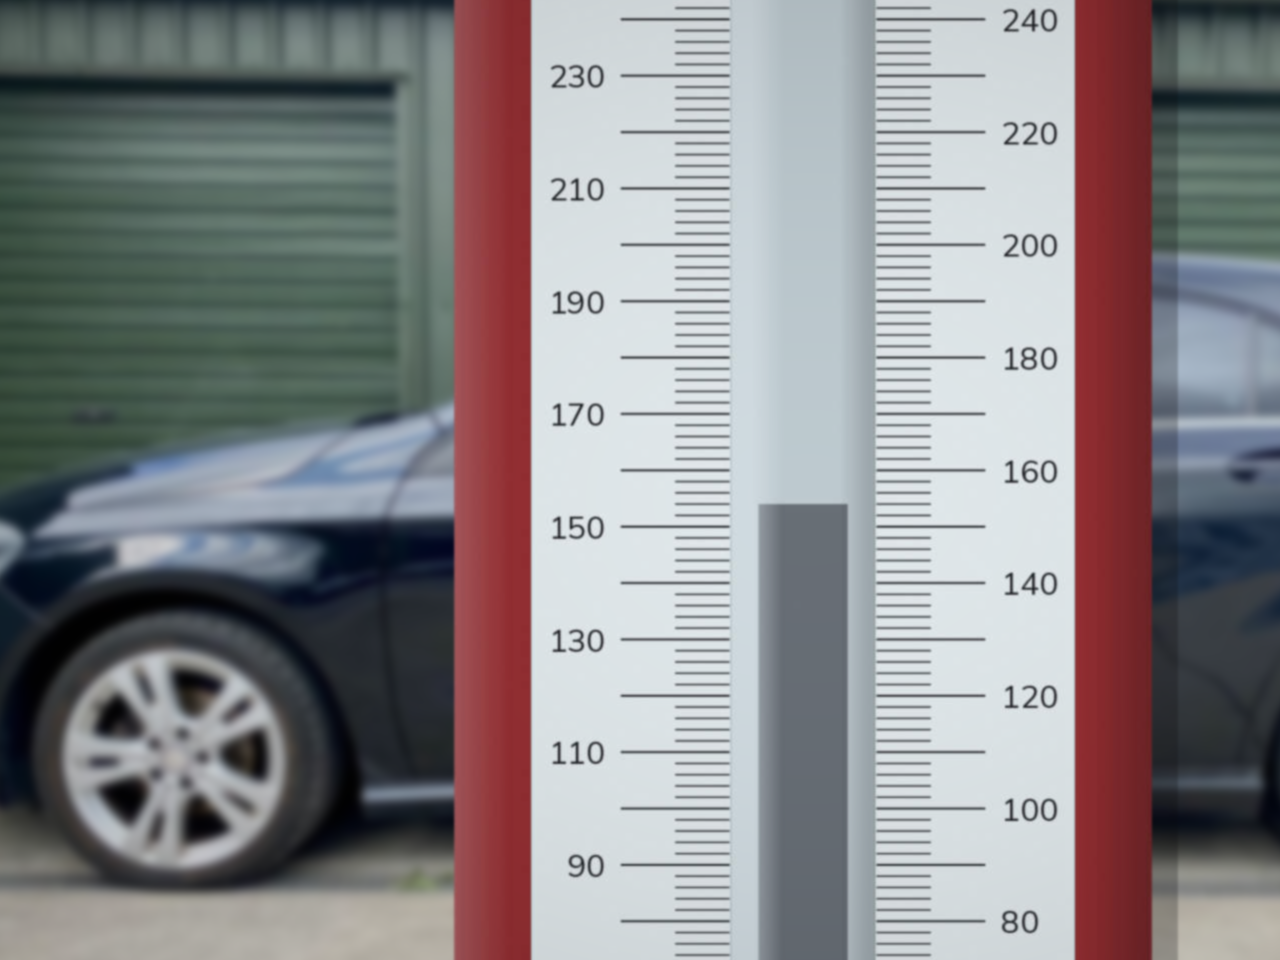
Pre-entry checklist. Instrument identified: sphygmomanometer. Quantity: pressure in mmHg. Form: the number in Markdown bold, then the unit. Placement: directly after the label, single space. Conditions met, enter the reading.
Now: **154** mmHg
